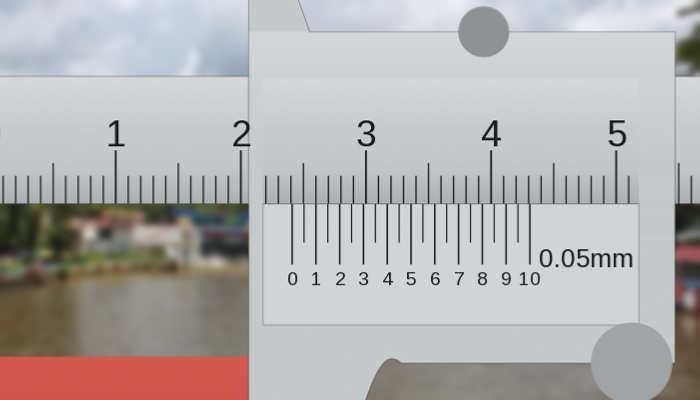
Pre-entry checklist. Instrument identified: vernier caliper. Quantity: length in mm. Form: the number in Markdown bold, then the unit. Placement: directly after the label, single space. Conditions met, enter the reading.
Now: **24.1** mm
